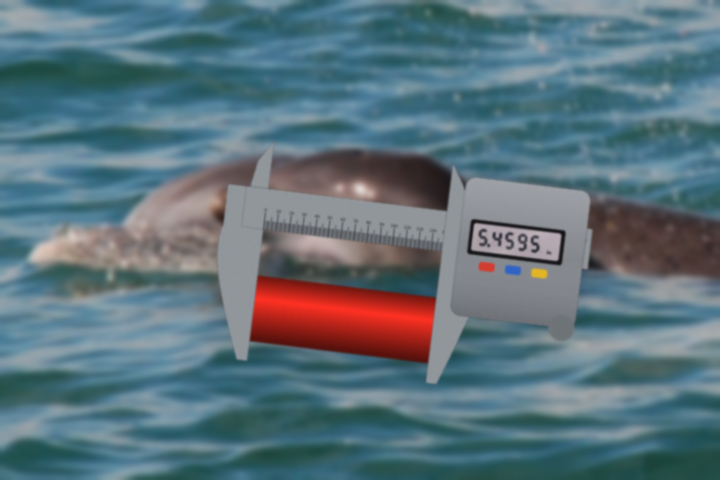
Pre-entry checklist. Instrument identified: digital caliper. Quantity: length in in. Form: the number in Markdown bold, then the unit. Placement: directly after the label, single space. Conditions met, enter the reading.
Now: **5.4595** in
